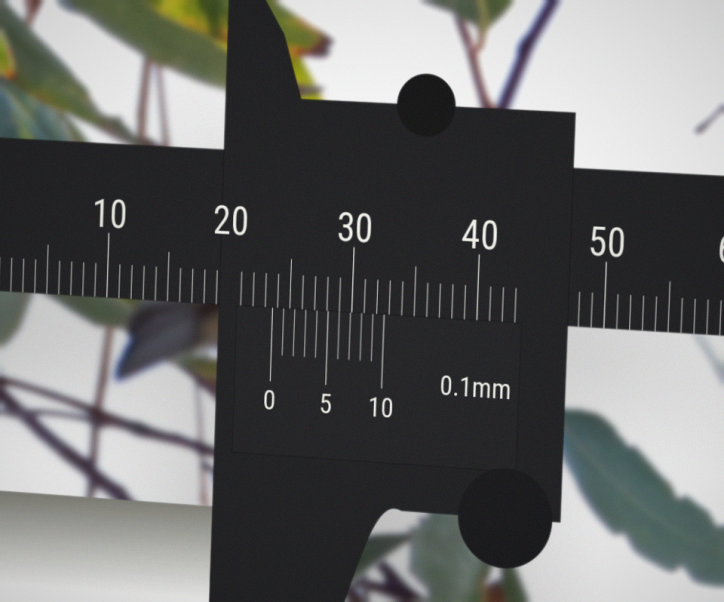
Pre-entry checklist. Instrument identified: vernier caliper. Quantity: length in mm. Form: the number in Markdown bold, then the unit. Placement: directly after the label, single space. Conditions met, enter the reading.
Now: **23.6** mm
